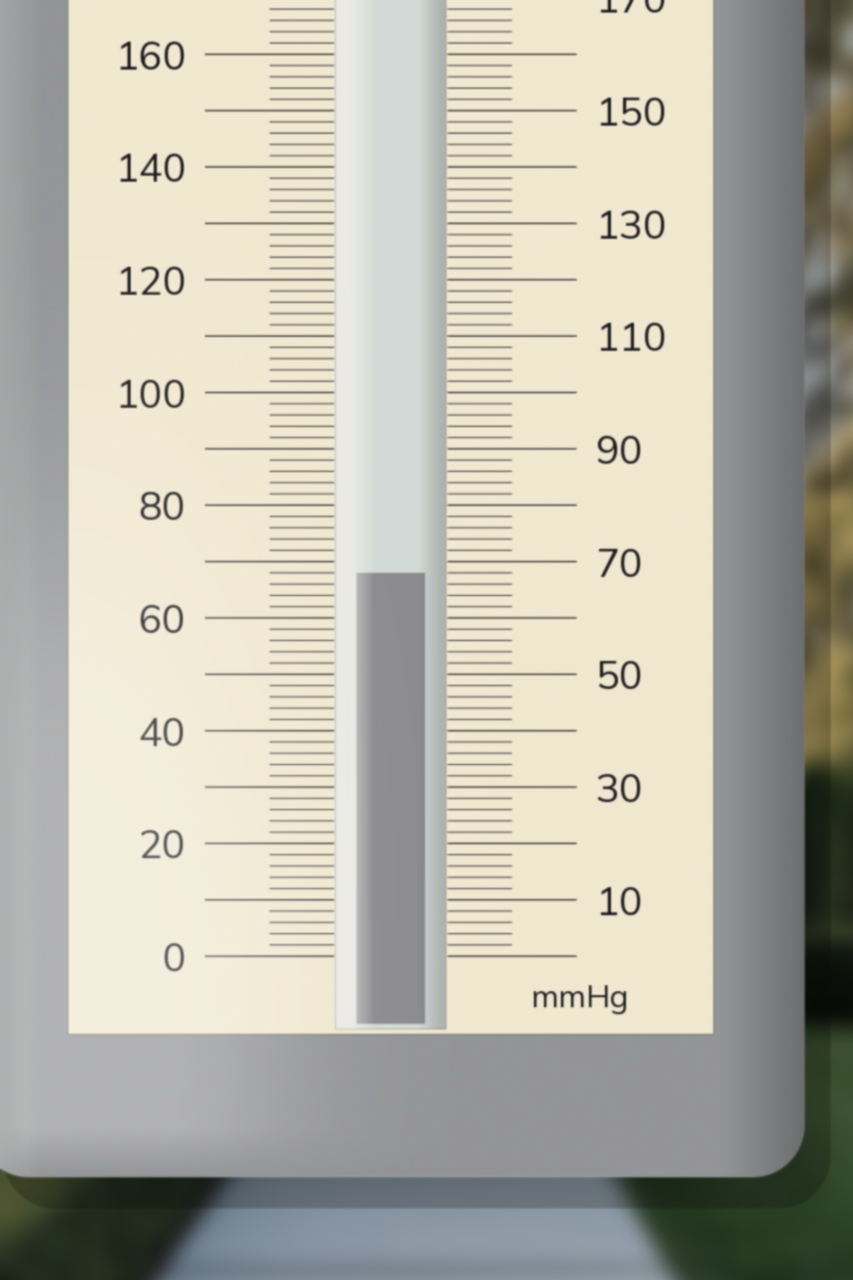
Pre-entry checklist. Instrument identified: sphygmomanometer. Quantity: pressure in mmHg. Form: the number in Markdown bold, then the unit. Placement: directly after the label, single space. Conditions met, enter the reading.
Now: **68** mmHg
